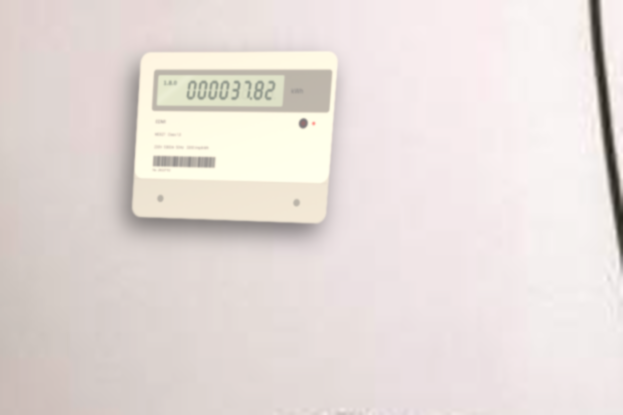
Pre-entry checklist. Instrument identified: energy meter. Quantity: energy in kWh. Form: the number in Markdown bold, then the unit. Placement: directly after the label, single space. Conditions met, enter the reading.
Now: **37.82** kWh
